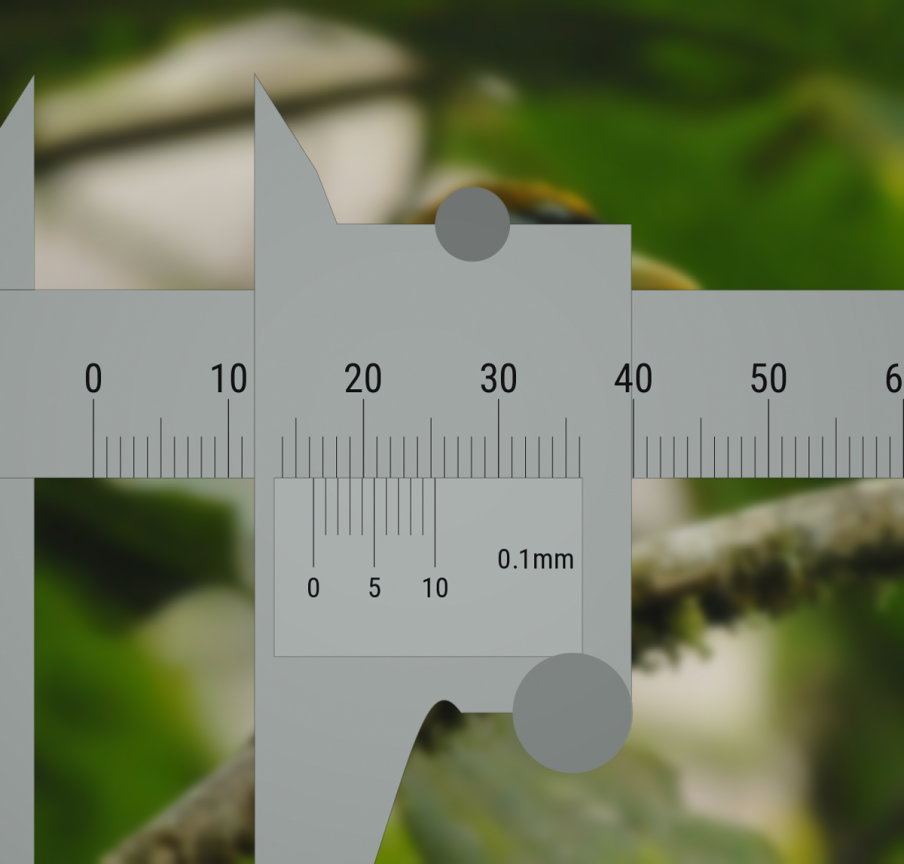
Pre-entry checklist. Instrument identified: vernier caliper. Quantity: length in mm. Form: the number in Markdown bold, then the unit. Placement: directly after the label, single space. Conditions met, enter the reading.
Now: **16.3** mm
